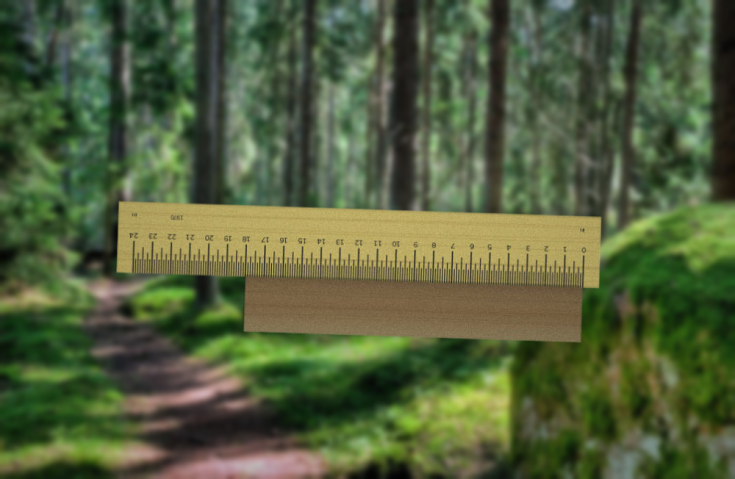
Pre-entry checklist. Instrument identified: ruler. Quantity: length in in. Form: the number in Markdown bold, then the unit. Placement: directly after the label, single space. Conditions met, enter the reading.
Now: **18** in
